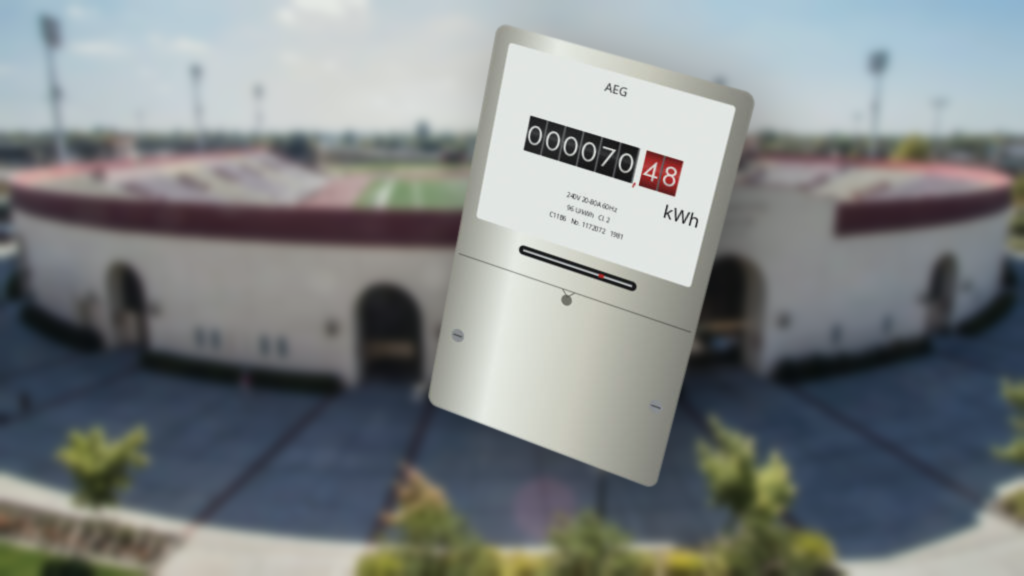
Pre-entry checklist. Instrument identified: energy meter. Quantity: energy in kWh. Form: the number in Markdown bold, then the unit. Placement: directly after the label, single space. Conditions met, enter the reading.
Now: **70.48** kWh
